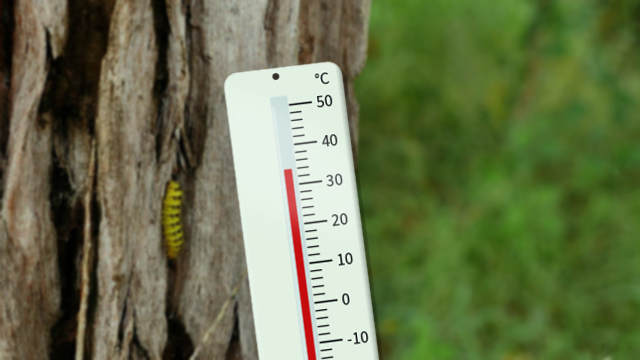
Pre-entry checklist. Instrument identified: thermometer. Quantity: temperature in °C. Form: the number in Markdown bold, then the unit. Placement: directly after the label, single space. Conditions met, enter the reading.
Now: **34** °C
